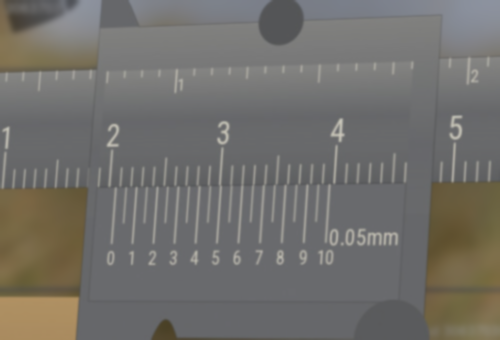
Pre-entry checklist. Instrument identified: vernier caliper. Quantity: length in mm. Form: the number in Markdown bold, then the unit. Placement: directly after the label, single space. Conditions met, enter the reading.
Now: **20.6** mm
